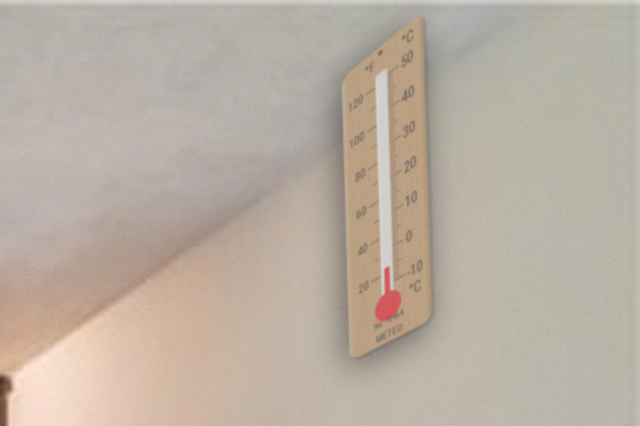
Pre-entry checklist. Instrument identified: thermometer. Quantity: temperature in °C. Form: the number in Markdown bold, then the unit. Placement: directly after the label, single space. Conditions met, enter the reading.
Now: **-5** °C
